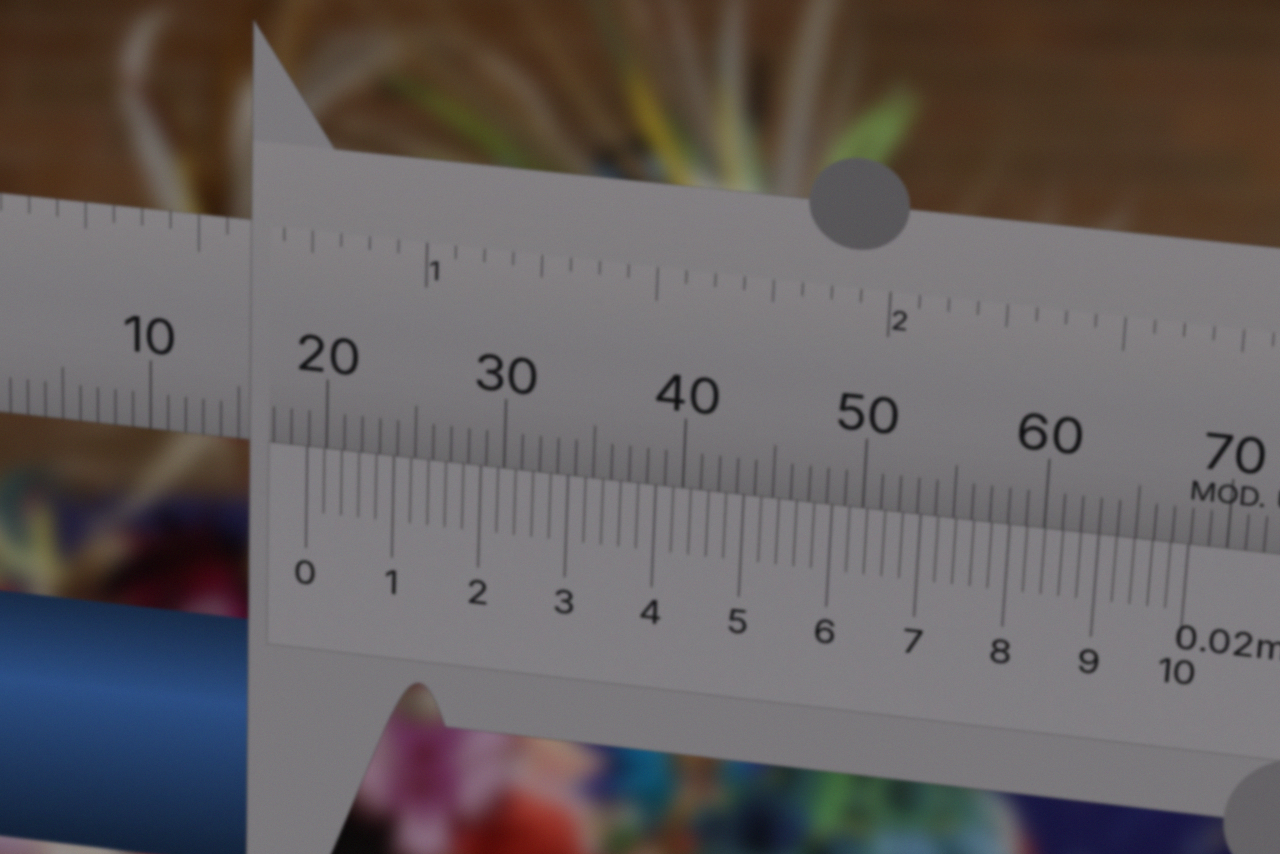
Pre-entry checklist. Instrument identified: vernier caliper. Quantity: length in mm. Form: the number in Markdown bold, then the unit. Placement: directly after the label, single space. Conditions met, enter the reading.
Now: **18.9** mm
